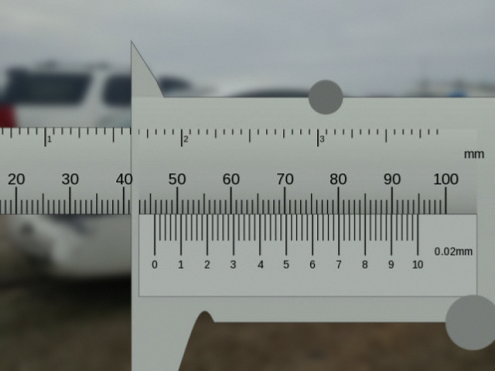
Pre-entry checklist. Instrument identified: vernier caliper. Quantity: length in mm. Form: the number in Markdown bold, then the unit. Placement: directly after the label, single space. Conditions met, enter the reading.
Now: **45.8** mm
